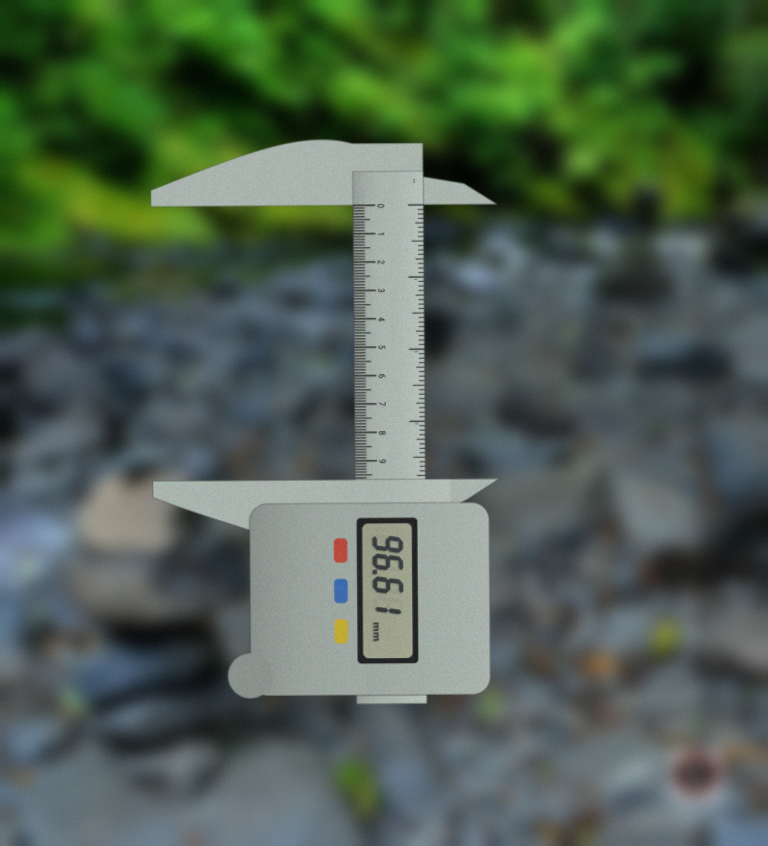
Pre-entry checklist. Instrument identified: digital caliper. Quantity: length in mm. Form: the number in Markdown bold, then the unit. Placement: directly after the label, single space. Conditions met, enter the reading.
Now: **96.61** mm
